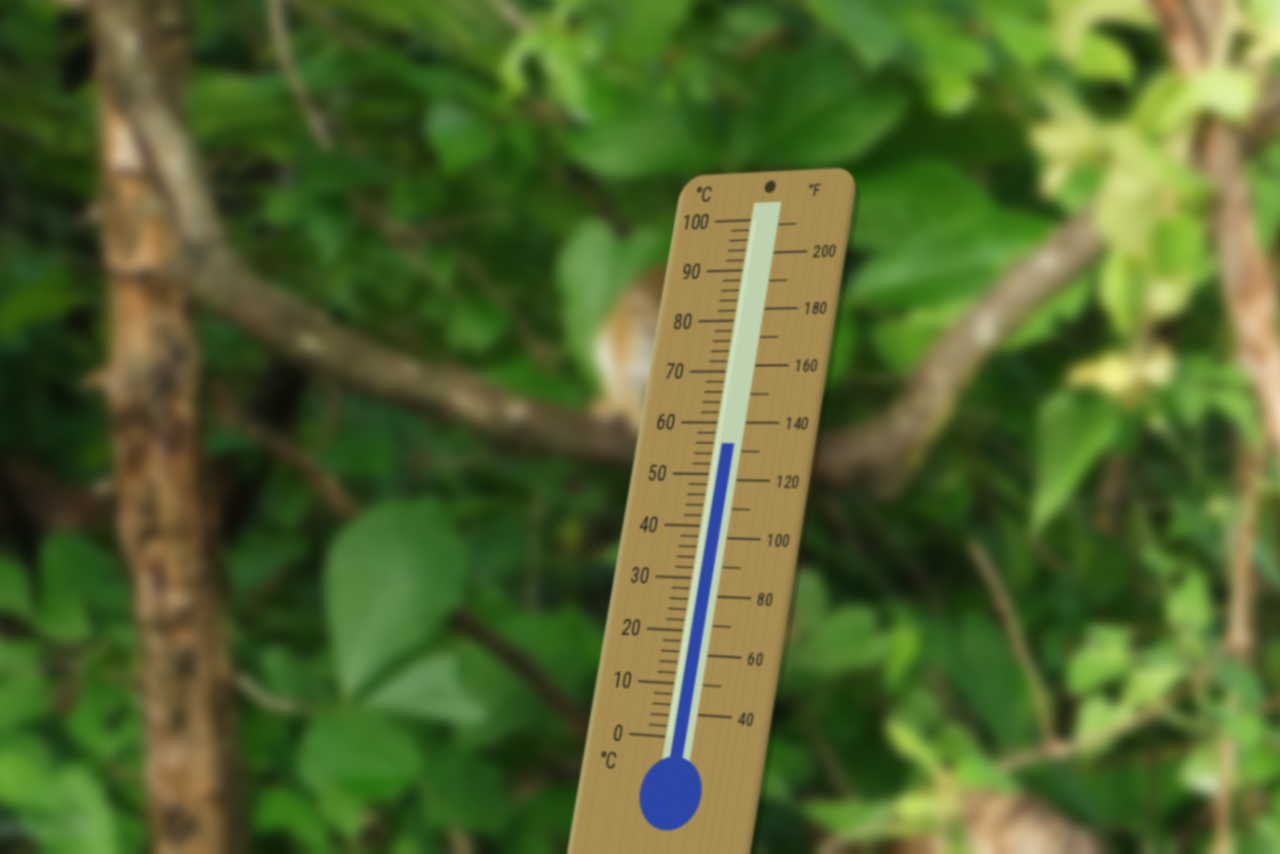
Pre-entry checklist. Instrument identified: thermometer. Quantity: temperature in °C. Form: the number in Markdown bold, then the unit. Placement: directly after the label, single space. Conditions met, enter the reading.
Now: **56** °C
